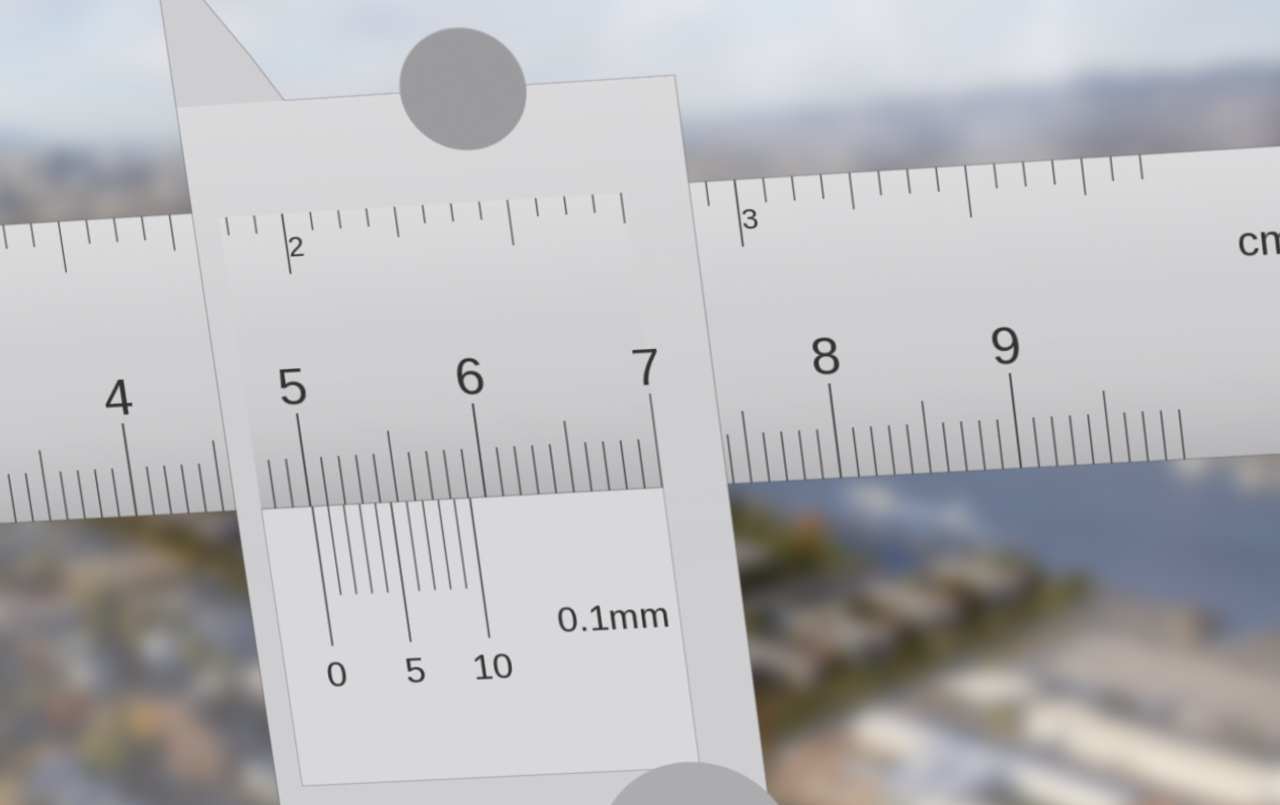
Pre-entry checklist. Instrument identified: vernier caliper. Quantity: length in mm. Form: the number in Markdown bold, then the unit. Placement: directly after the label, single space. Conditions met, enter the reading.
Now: **50.1** mm
